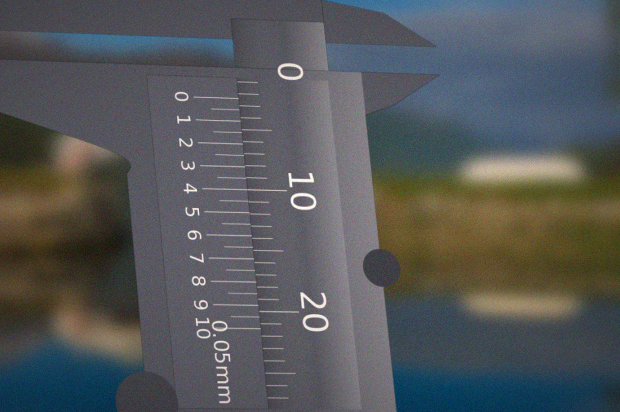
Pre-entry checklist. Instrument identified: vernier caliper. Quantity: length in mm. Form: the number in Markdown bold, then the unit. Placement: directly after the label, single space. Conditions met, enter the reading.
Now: **2.4** mm
